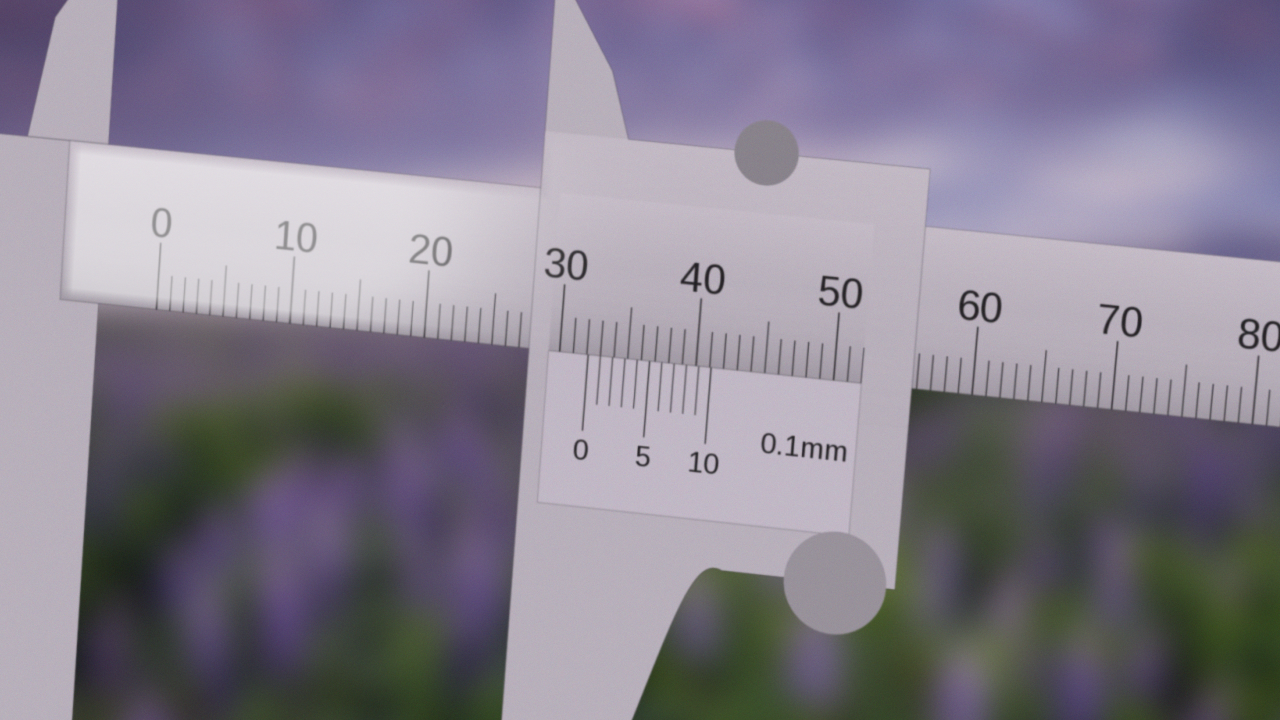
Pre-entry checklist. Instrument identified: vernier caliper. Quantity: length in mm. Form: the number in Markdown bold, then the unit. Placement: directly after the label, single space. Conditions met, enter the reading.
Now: **32.1** mm
